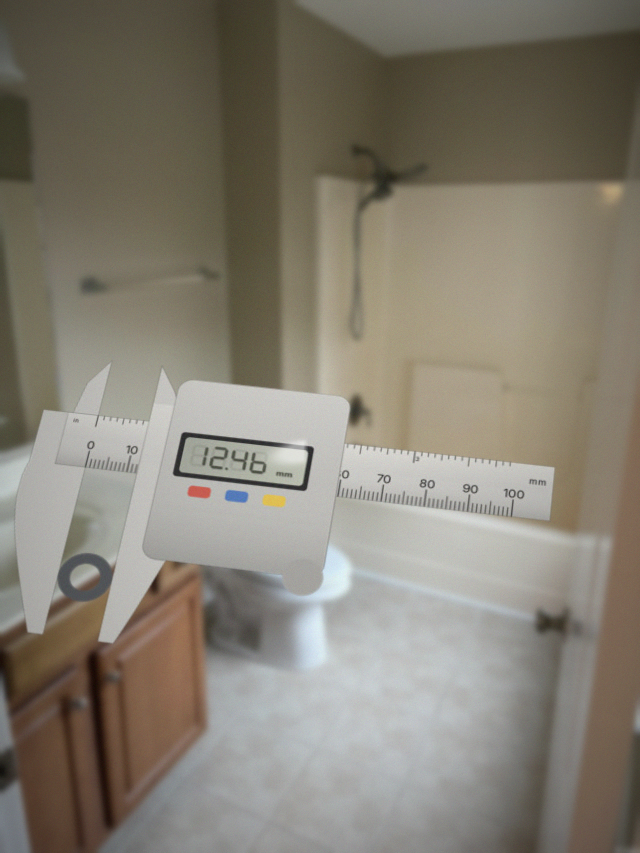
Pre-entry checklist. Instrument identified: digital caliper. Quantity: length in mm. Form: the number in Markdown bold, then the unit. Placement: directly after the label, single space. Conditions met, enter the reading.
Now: **12.46** mm
